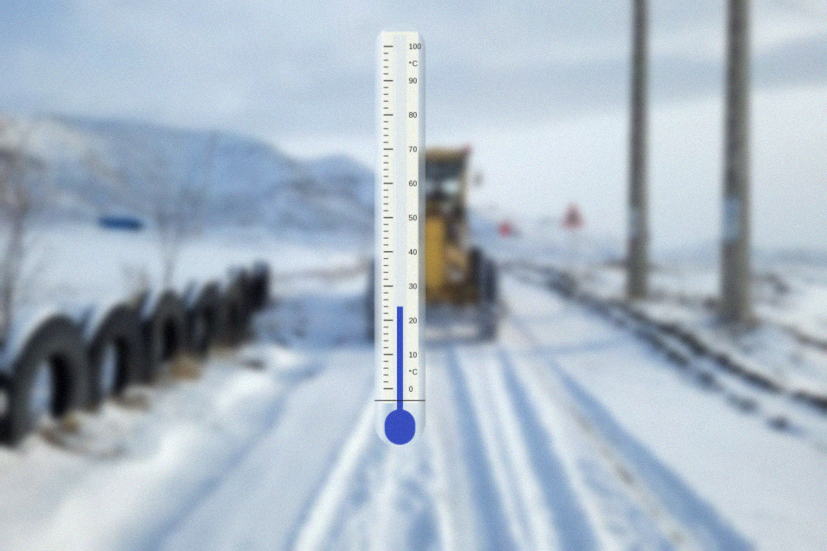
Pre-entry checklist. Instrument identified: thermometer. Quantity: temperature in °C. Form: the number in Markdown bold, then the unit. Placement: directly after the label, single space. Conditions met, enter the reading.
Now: **24** °C
